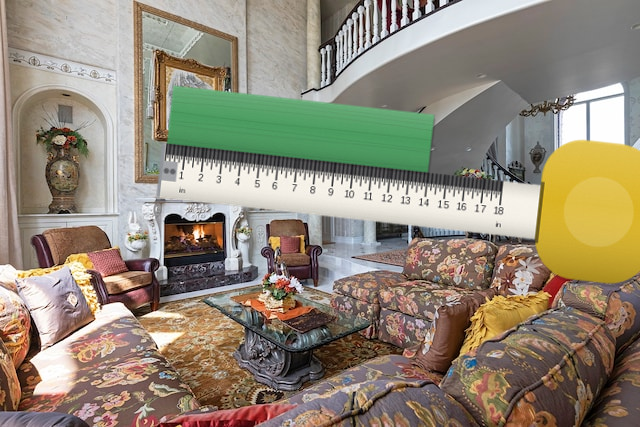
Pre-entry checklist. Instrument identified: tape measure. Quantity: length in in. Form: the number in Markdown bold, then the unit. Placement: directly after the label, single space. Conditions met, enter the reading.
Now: **14** in
